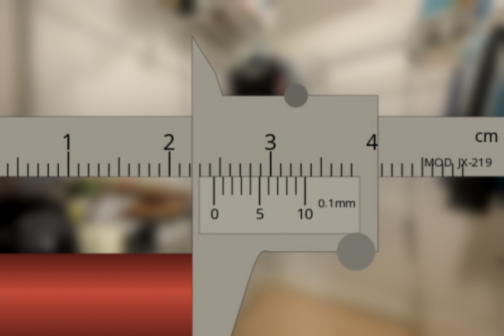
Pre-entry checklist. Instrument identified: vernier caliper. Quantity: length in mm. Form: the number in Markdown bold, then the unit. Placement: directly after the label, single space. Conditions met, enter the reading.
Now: **24.4** mm
